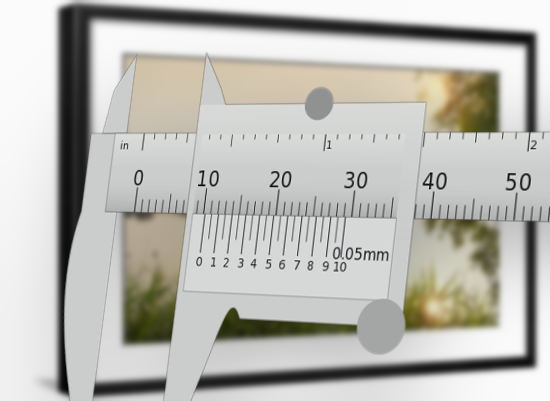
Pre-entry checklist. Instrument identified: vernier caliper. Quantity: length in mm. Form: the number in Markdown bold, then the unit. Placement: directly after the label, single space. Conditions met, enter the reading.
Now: **10.2** mm
